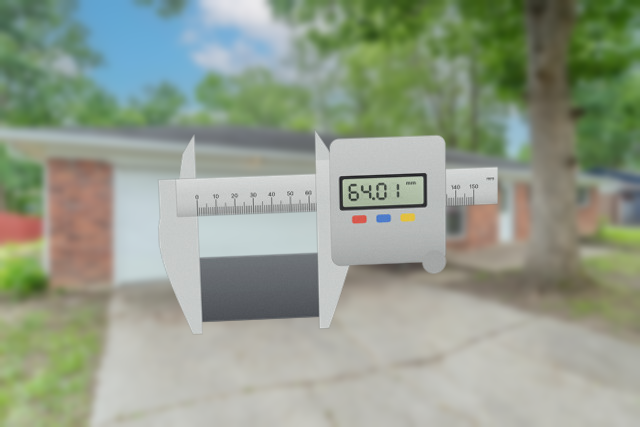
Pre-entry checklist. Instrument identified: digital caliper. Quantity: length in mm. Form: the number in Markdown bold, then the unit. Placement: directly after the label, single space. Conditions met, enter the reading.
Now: **64.01** mm
